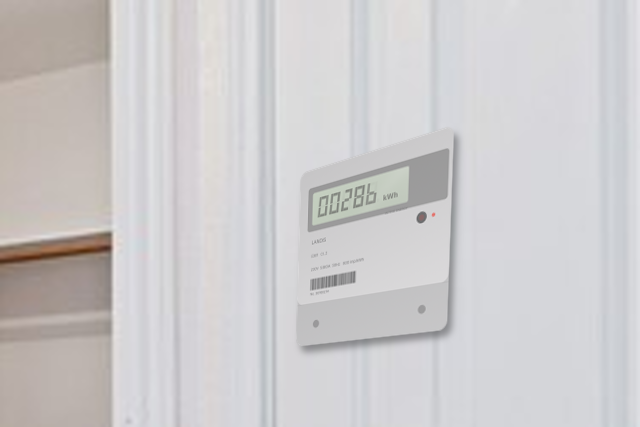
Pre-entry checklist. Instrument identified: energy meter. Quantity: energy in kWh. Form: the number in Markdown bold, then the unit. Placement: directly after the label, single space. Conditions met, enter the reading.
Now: **286** kWh
